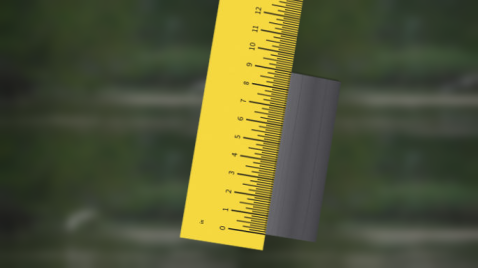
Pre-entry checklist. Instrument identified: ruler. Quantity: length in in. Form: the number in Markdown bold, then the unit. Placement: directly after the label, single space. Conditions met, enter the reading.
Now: **9** in
